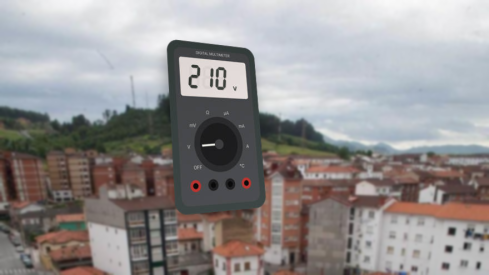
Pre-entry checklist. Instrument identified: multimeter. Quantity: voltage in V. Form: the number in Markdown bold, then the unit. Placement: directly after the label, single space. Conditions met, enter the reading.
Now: **210** V
